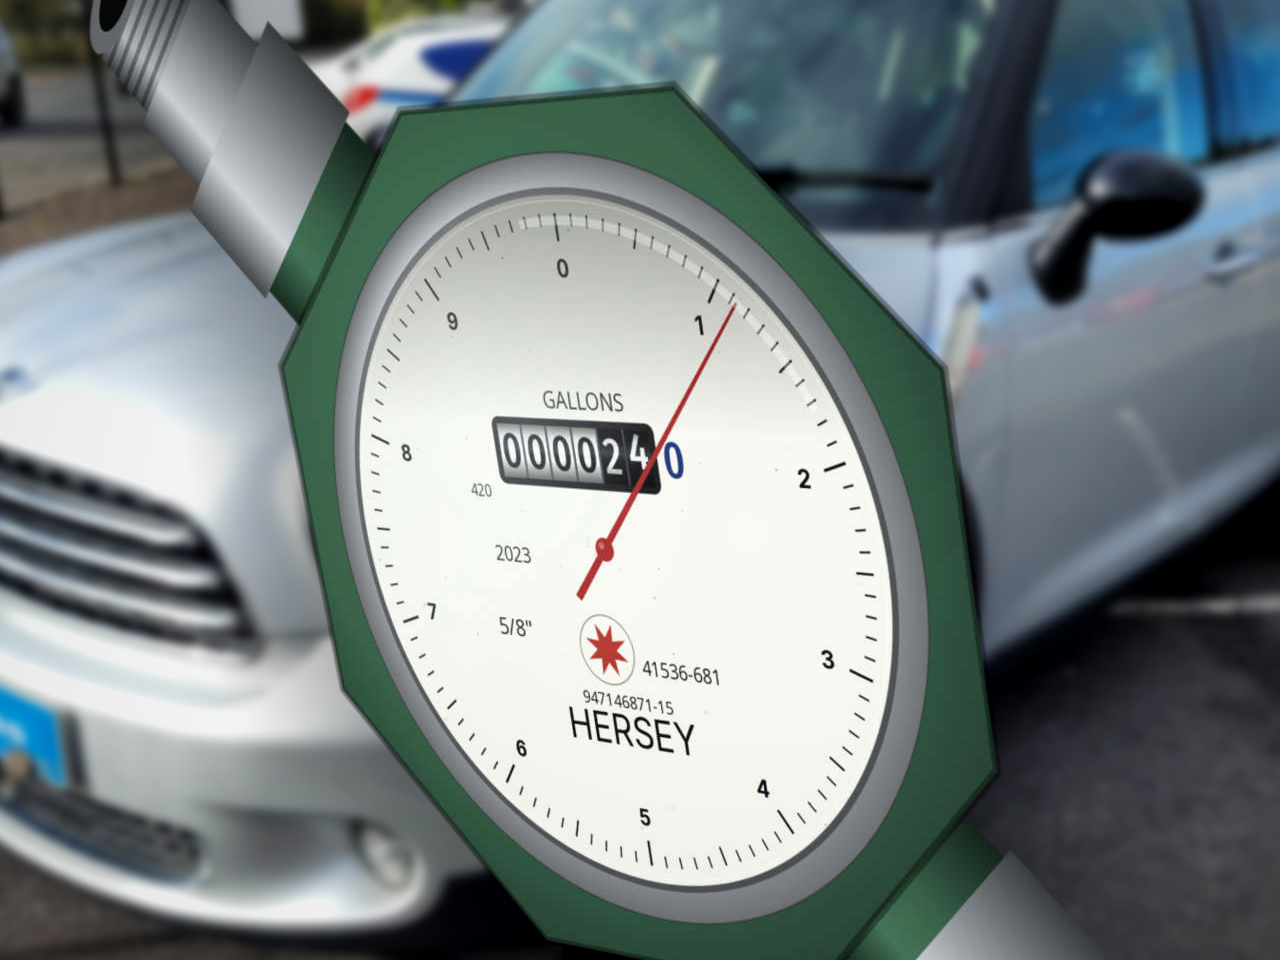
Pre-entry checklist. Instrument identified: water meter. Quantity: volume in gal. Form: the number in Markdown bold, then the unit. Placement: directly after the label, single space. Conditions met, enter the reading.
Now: **241.1** gal
